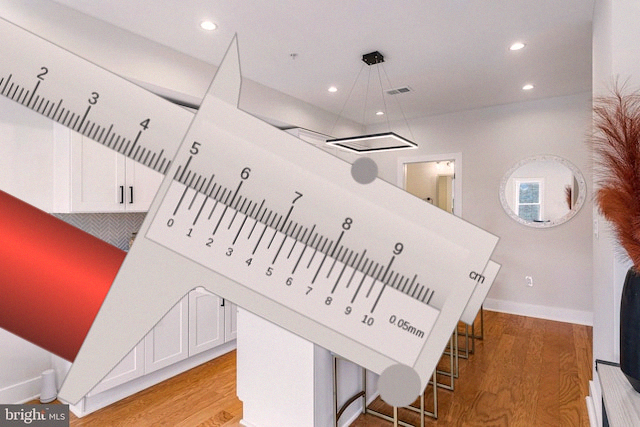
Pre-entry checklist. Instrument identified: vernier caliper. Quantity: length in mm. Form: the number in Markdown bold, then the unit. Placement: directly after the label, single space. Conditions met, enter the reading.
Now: **51.8** mm
